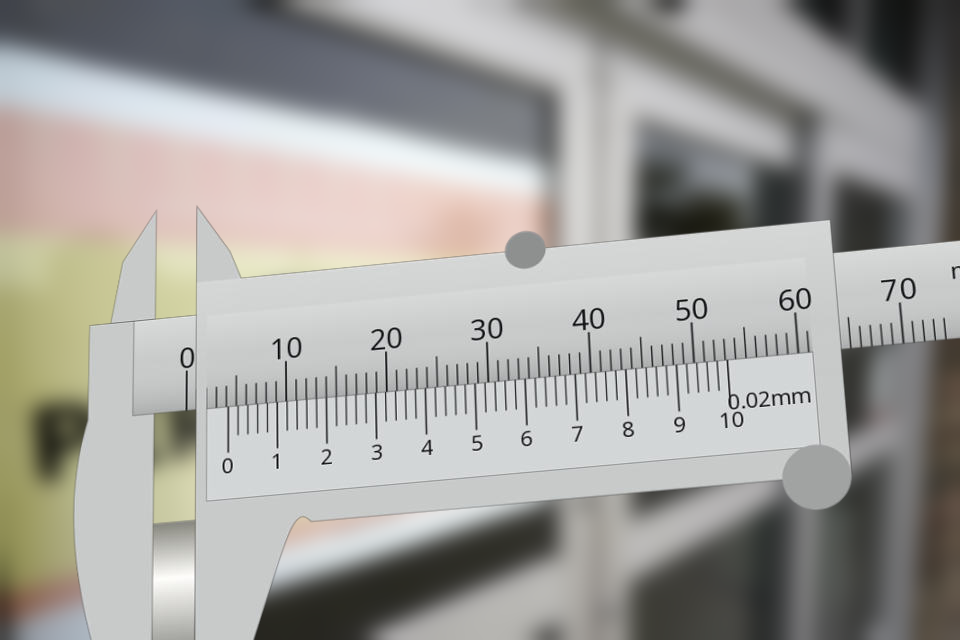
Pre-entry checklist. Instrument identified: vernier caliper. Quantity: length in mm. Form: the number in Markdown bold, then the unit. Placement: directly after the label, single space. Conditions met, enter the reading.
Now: **4.2** mm
